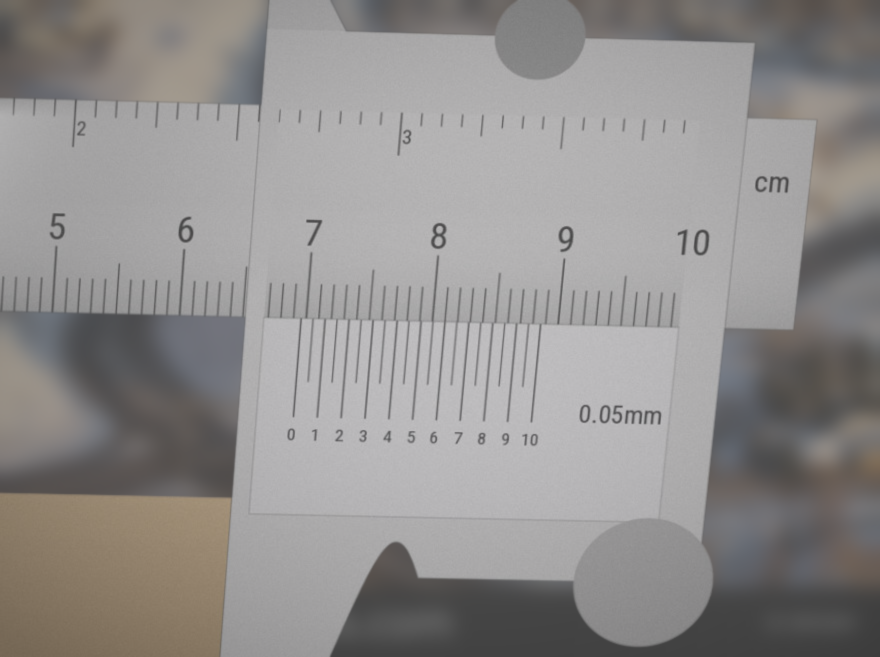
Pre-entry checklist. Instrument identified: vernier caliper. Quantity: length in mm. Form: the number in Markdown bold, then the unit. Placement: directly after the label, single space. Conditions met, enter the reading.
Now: **69.6** mm
